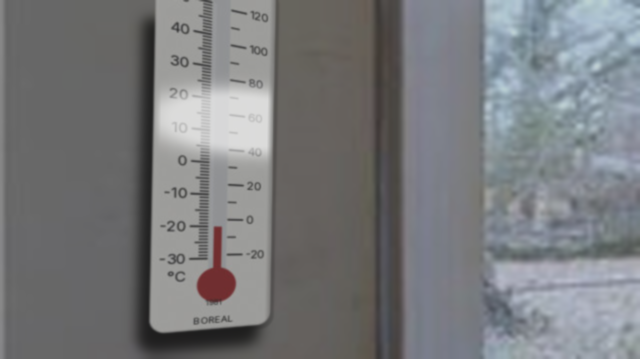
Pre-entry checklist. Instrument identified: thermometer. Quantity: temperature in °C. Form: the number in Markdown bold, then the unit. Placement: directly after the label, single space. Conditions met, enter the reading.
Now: **-20** °C
